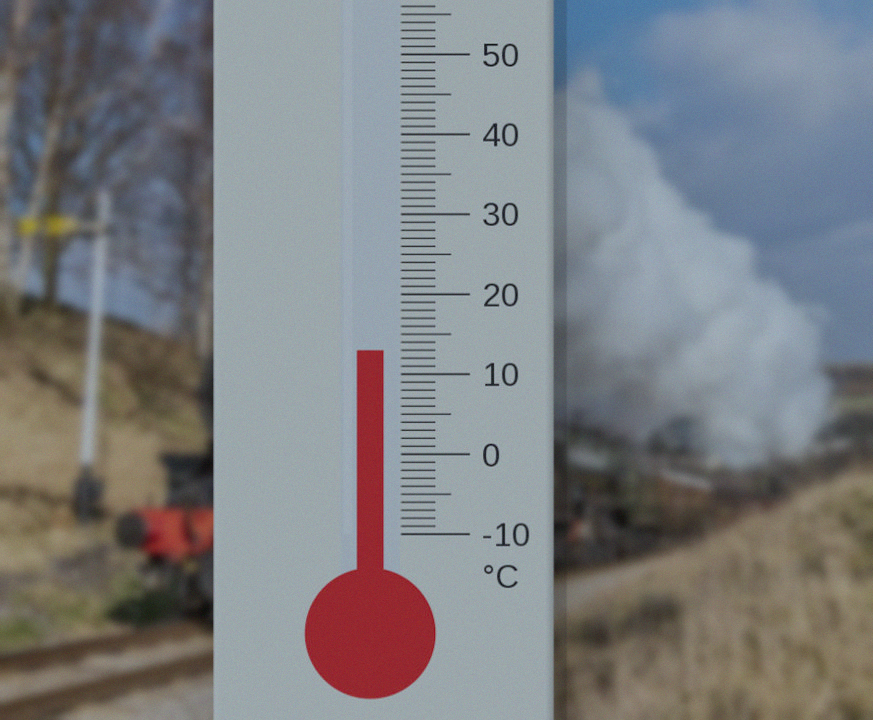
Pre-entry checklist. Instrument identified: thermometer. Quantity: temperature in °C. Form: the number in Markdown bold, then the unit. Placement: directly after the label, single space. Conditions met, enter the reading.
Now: **13** °C
